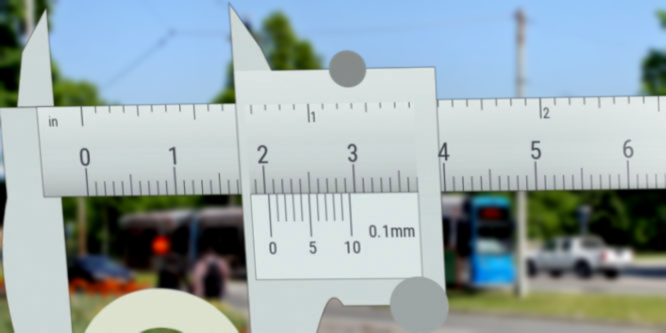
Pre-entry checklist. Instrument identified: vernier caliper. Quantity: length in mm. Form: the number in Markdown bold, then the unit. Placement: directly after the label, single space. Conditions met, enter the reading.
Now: **20.4** mm
